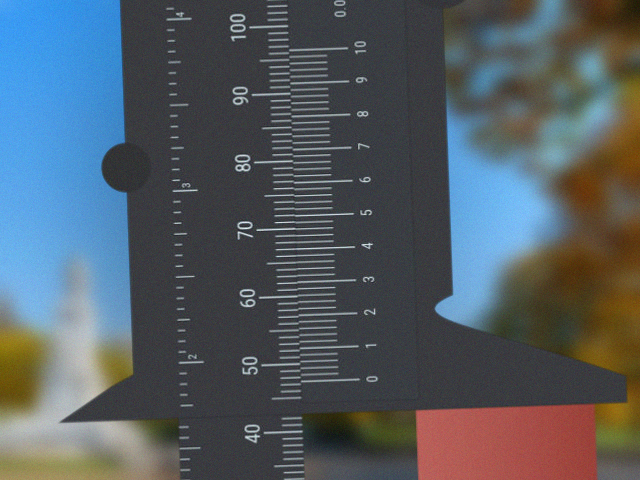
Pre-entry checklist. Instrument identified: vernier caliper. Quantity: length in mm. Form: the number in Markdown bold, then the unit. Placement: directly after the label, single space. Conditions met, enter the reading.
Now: **47.4** mm
